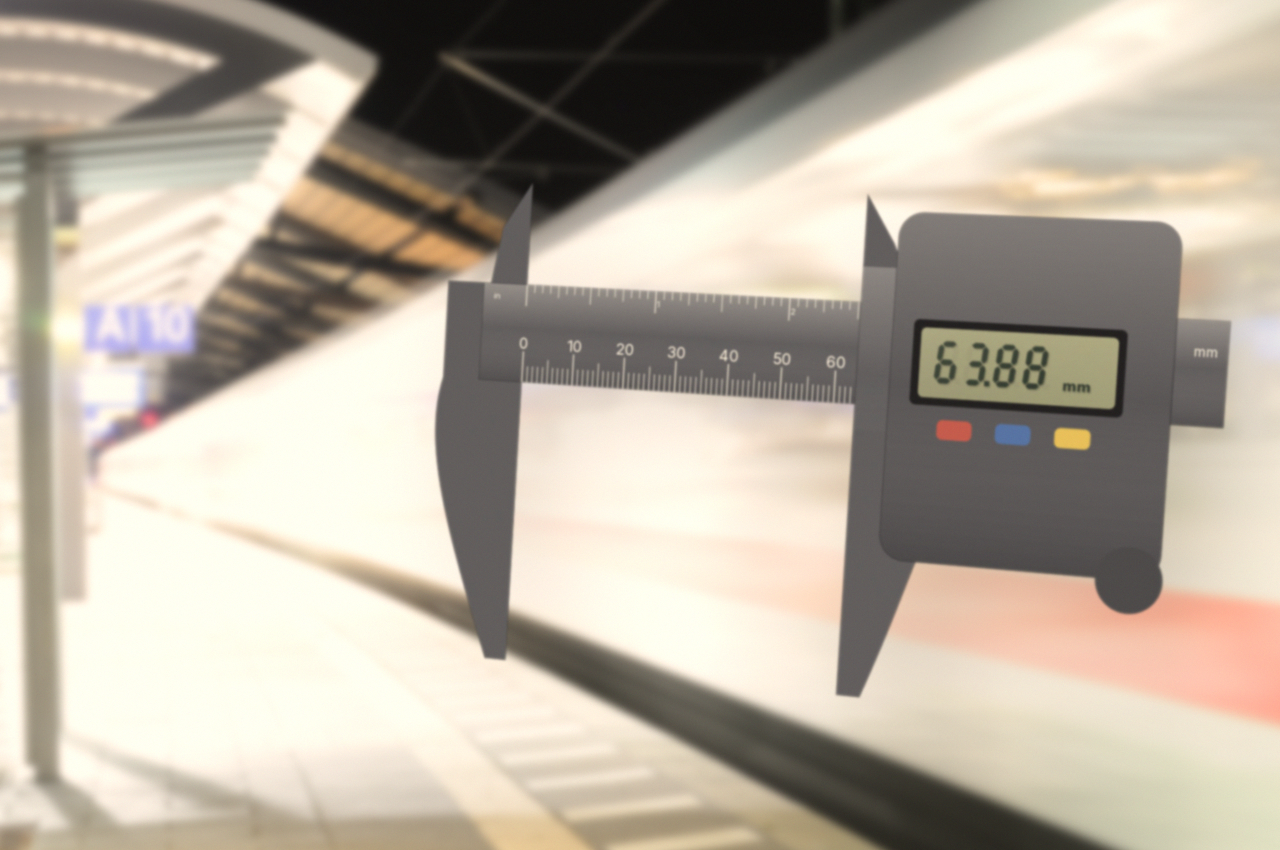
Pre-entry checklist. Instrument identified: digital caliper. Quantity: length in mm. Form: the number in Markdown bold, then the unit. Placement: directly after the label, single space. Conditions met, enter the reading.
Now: **63.88** mm
